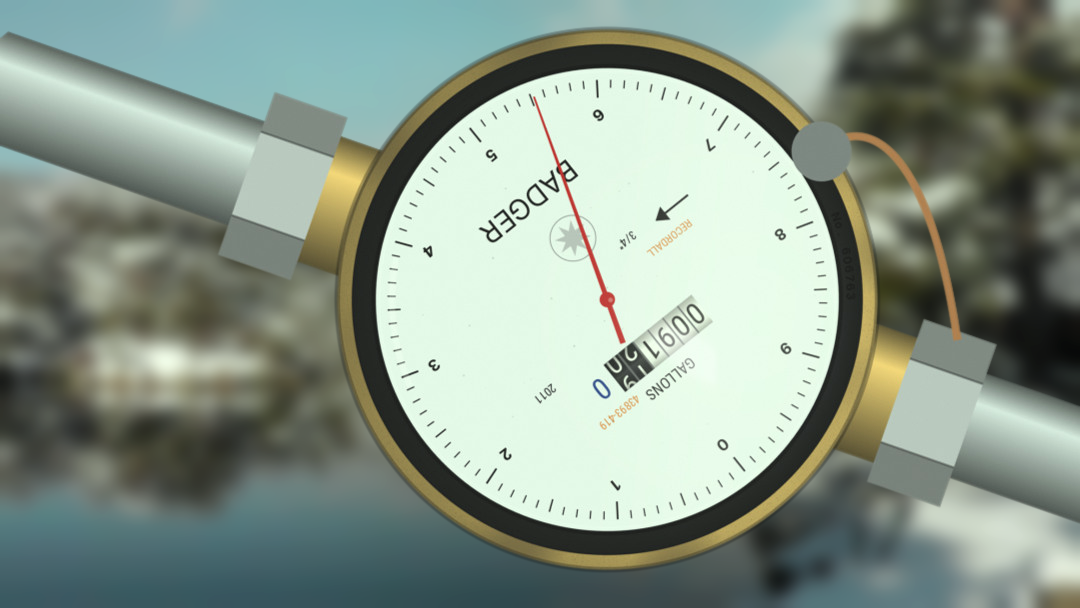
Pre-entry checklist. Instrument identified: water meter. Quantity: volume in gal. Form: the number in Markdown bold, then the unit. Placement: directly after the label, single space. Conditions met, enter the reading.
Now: **91195.5** gal
